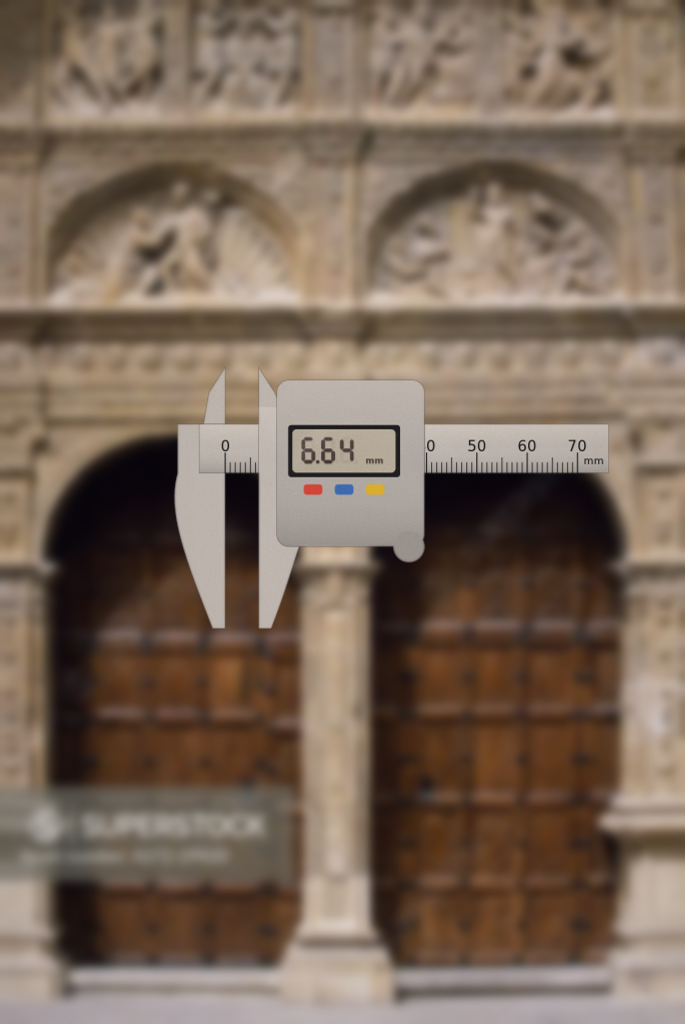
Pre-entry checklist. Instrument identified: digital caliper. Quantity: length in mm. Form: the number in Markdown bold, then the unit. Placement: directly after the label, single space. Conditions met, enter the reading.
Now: **6.64** mm
